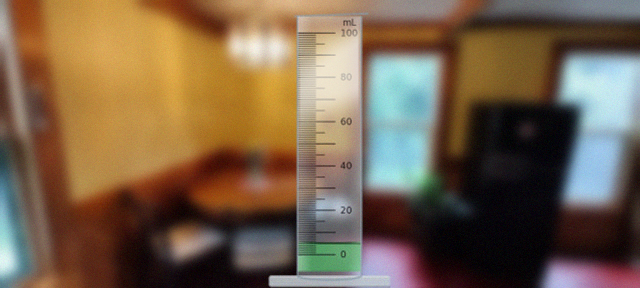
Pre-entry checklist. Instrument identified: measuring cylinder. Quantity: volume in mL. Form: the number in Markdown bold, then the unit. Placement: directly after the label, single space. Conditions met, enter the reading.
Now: **5** mL
